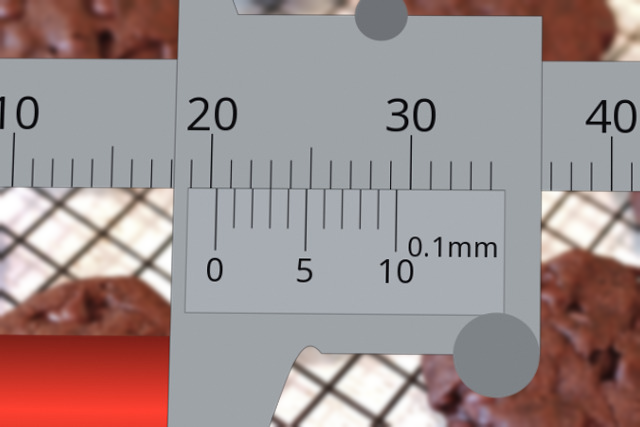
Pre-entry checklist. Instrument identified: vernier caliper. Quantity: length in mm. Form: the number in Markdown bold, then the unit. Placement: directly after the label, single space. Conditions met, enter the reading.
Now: **20.3** mm
